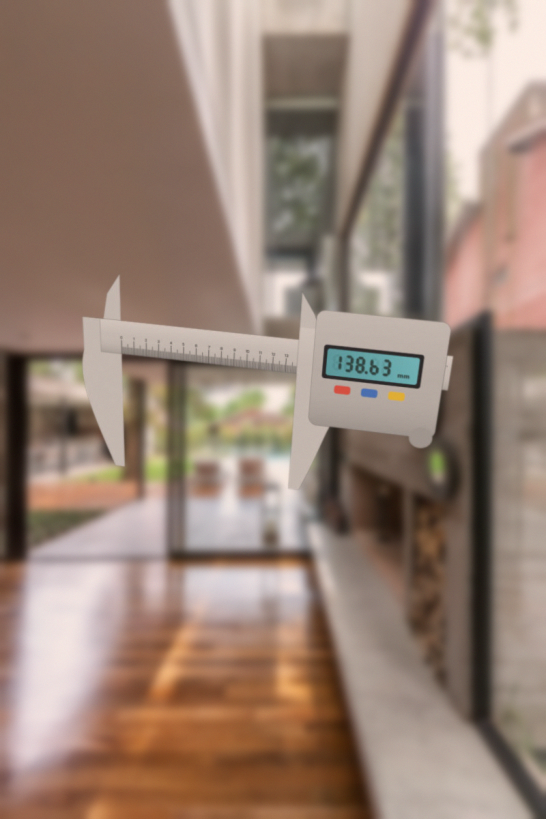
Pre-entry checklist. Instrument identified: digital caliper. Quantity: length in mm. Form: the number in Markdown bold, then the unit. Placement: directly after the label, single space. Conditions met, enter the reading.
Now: **138.63** mm
